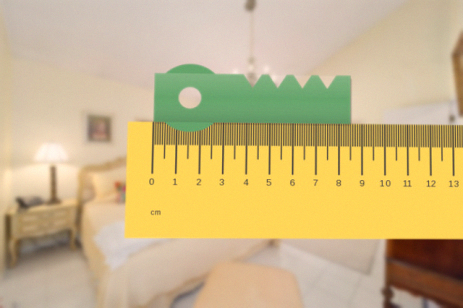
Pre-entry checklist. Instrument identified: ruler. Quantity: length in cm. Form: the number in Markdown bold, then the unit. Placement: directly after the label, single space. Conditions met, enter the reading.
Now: **8.5** cm
